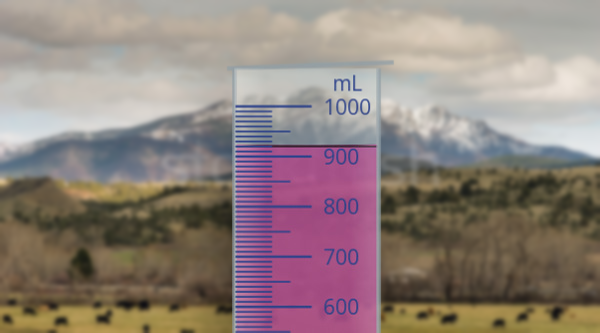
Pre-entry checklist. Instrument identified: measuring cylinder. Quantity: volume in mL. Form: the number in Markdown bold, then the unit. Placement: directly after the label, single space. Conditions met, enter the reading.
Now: **920** mL
